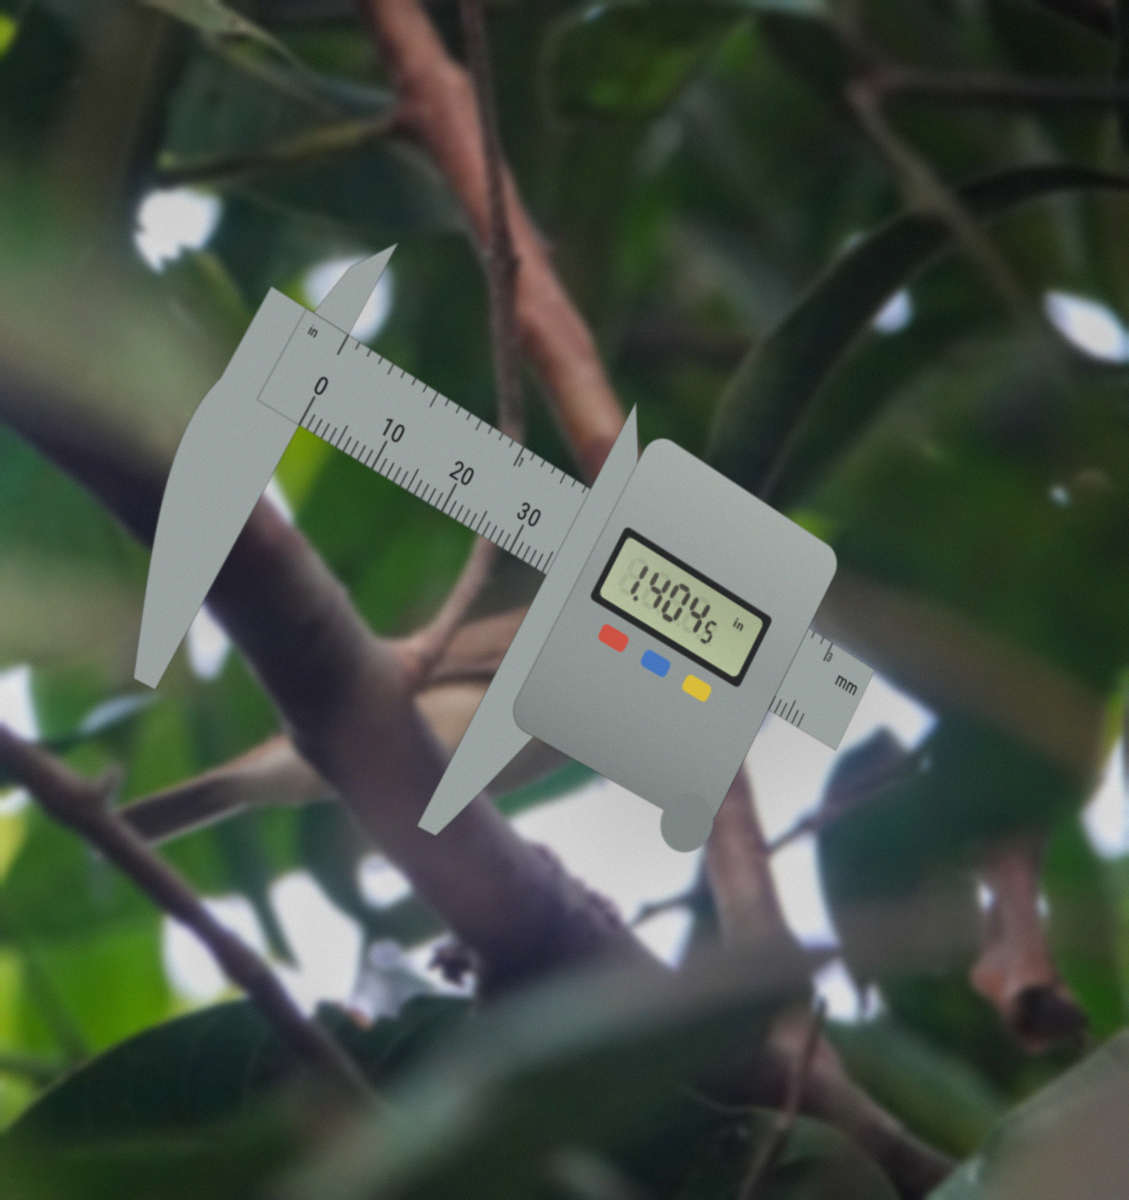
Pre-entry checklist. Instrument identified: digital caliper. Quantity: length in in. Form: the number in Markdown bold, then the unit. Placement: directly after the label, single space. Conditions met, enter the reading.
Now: **1.4045** in
